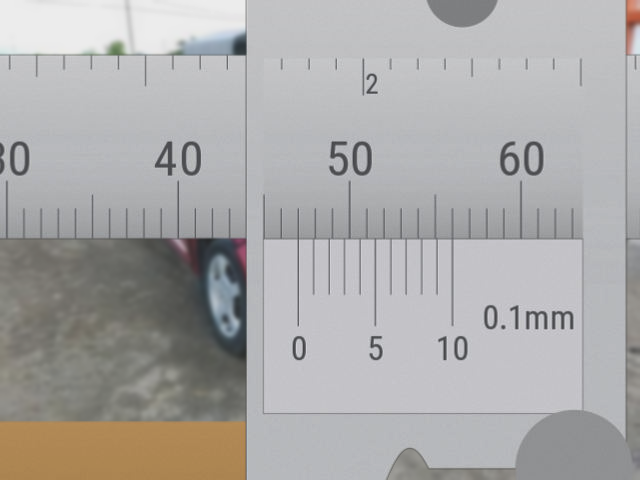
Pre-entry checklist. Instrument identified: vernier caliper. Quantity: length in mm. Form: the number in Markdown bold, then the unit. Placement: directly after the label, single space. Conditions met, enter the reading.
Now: **47.0** mm
